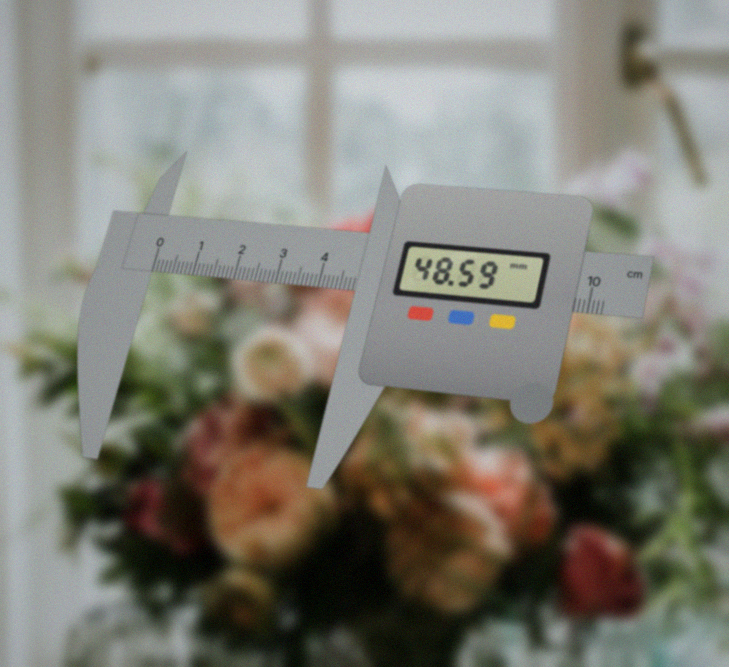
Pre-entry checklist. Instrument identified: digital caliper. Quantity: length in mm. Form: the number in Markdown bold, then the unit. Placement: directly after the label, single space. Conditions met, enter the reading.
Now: **48.59** mm
